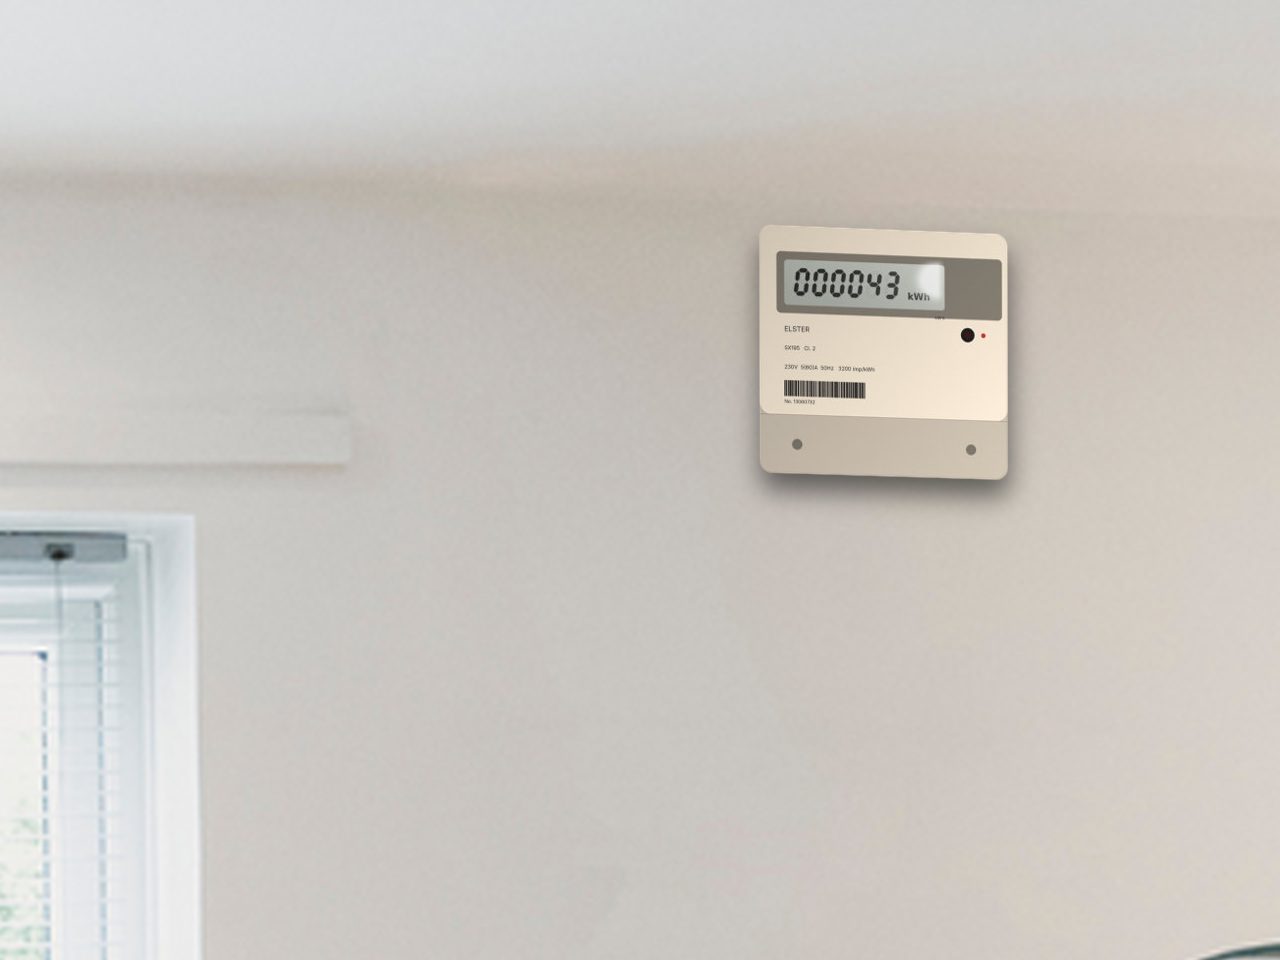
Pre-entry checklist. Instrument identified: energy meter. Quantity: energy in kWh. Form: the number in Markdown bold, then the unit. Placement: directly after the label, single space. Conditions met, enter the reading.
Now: **43** kWh
